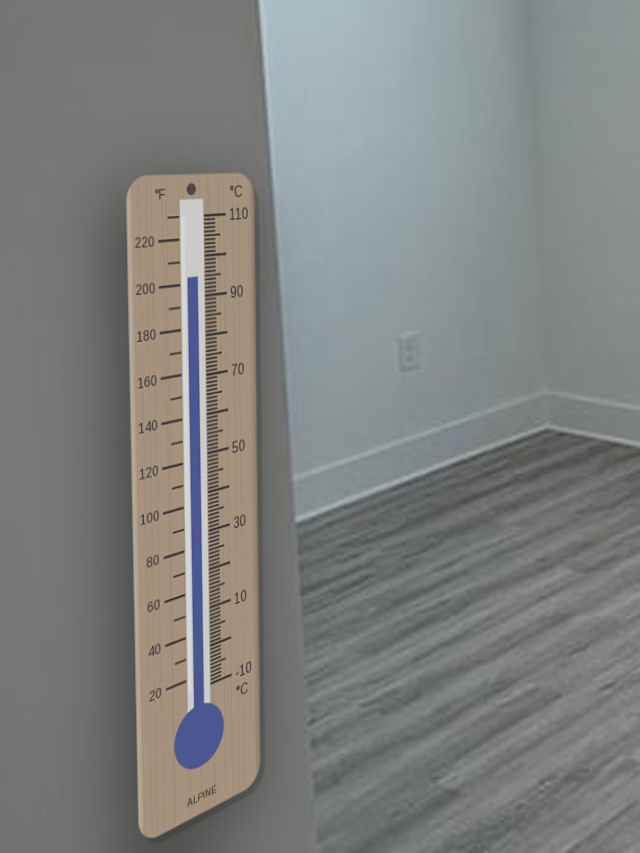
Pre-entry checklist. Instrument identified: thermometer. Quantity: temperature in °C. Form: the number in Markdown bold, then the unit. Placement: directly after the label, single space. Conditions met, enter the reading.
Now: **95** °C
